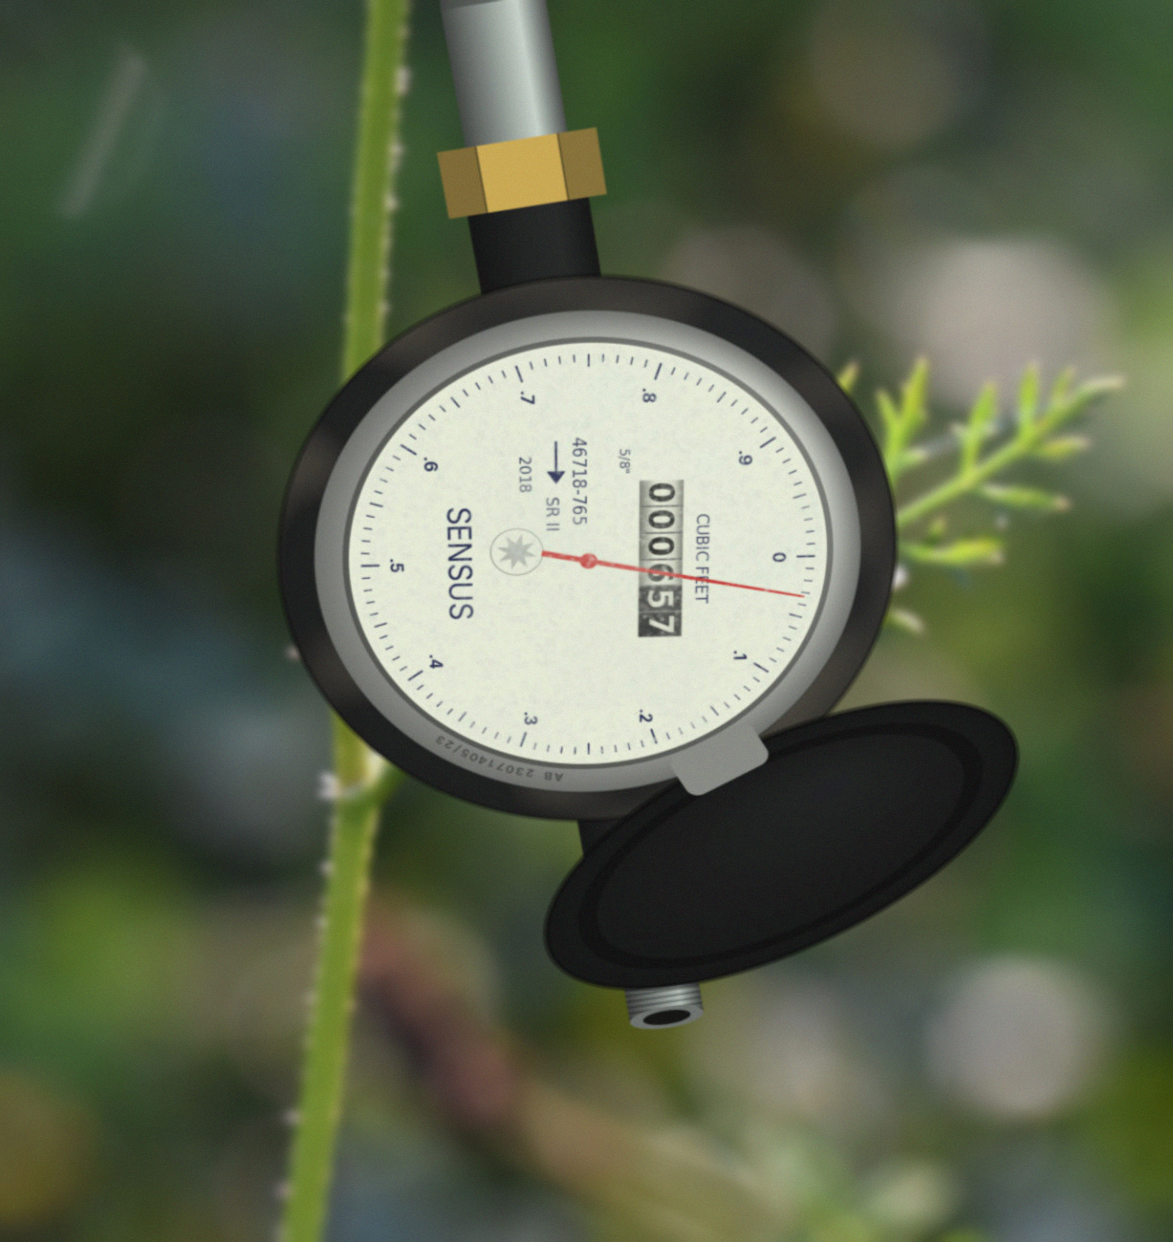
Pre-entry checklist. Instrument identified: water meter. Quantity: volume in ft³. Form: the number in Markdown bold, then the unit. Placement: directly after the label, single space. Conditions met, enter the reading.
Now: **657.03** ft³
